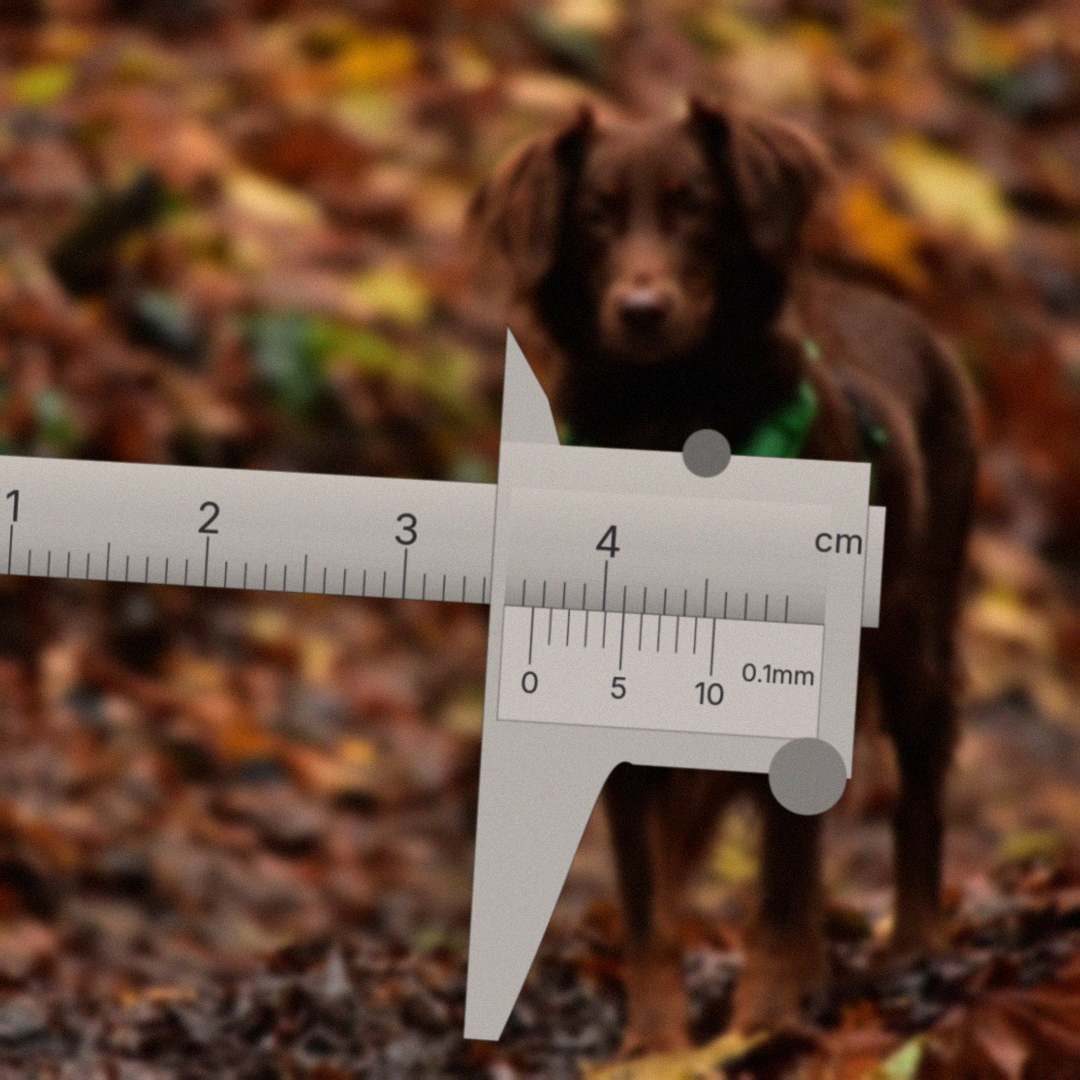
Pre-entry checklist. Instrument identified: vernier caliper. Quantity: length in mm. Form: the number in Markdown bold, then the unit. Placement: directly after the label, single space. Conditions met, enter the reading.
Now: **36.5** mm
